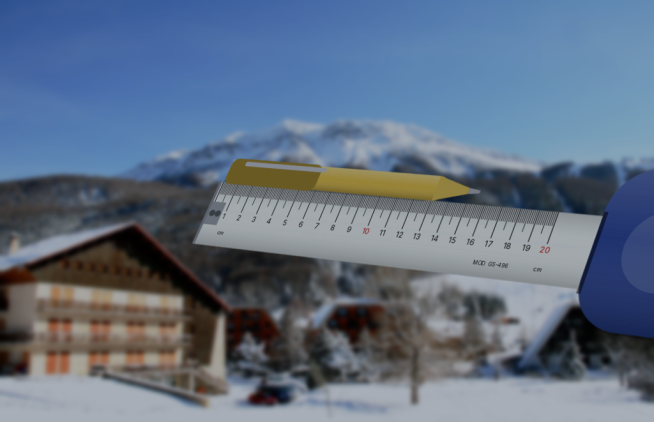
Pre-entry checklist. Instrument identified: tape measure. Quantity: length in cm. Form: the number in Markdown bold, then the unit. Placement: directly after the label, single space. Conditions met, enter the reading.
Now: **15.5** cm
